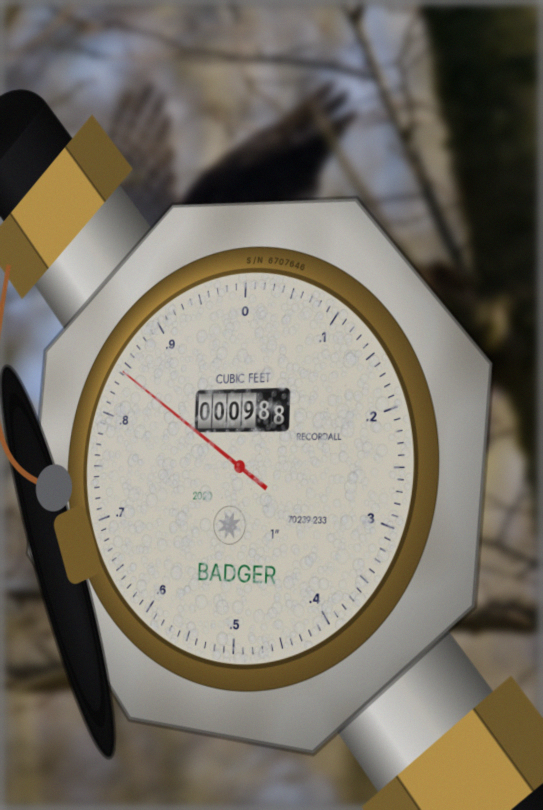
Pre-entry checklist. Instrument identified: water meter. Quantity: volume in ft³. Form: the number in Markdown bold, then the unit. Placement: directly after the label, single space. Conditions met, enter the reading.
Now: **987.84** ft³
